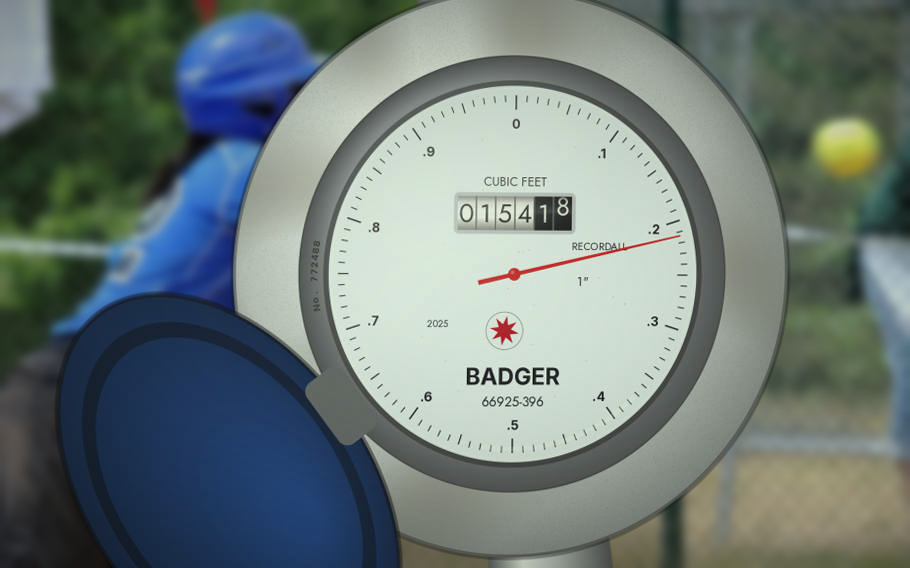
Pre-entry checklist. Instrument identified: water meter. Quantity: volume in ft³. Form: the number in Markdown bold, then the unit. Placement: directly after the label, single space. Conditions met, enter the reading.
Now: **15418.21** ft³
